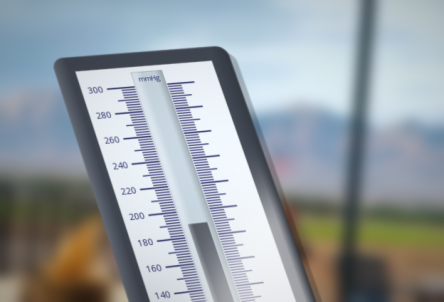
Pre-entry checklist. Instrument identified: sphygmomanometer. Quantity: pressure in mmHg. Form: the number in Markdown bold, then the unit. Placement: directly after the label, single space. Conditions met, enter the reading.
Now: **190** mmHg
